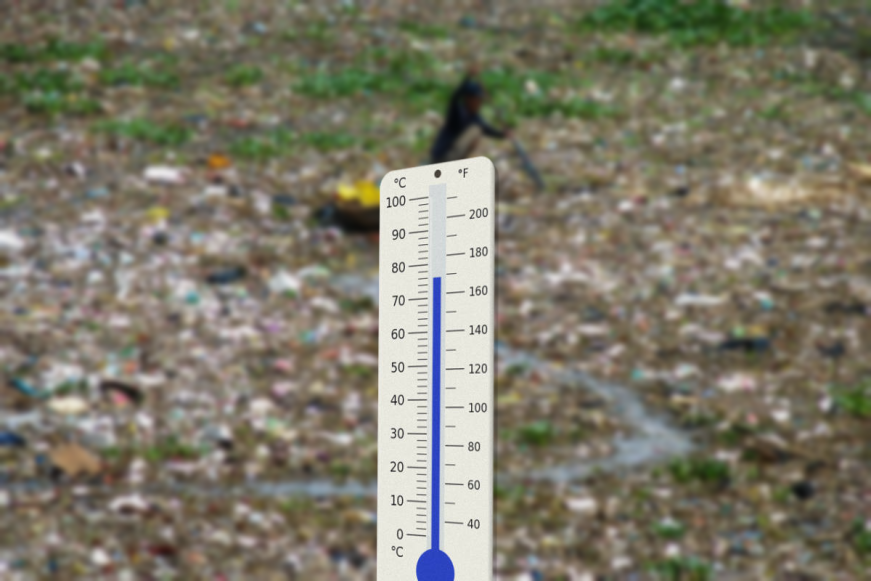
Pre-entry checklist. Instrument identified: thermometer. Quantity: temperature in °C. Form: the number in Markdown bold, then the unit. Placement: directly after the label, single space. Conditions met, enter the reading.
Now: **76** °C
